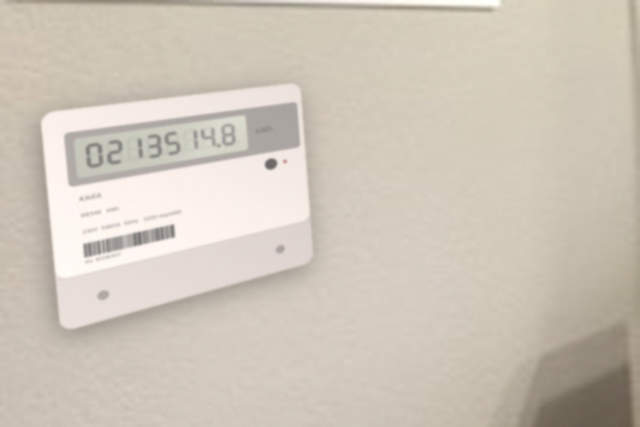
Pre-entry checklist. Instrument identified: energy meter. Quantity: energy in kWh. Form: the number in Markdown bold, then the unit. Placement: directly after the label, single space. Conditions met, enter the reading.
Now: **213514.8** kWh
